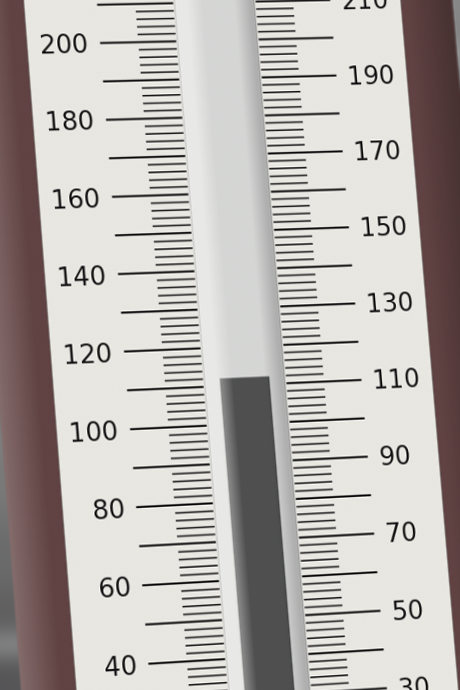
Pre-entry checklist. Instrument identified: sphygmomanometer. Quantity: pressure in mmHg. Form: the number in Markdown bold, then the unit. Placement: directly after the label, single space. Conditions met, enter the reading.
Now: **112** mmHg
